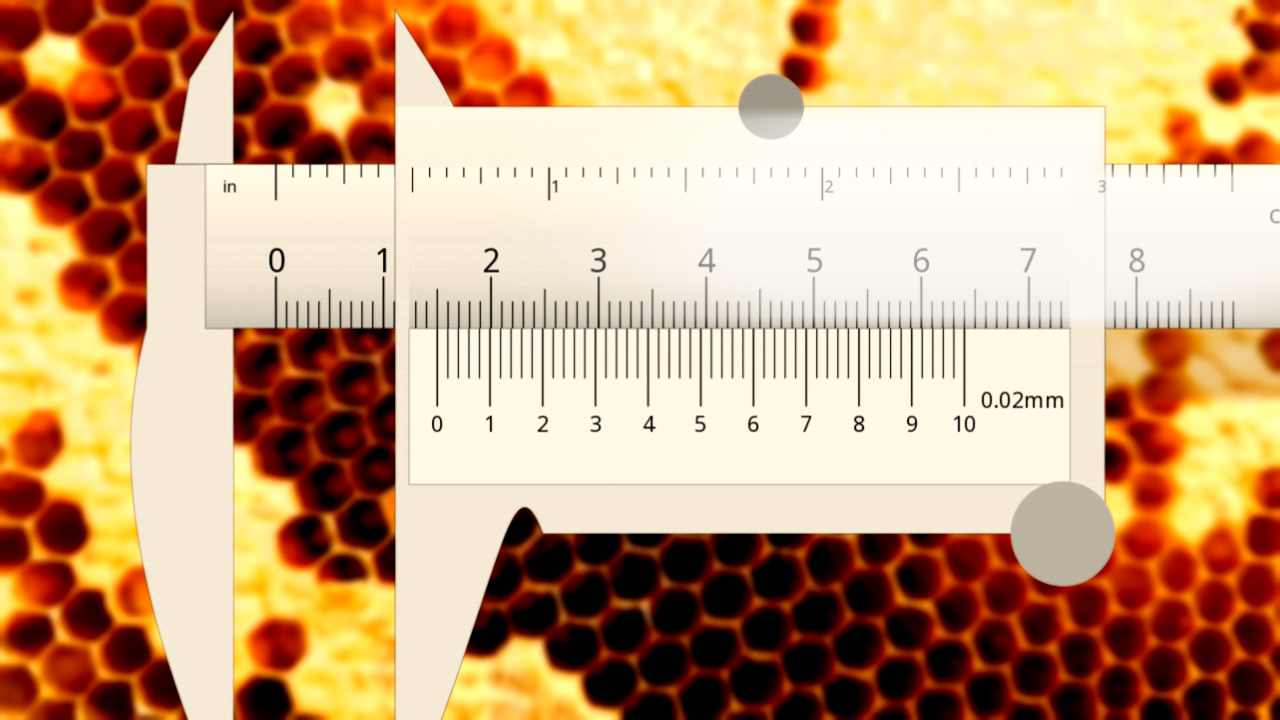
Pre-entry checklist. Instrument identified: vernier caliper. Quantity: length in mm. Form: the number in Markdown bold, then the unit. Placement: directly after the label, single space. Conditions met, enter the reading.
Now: **15.0** mm
